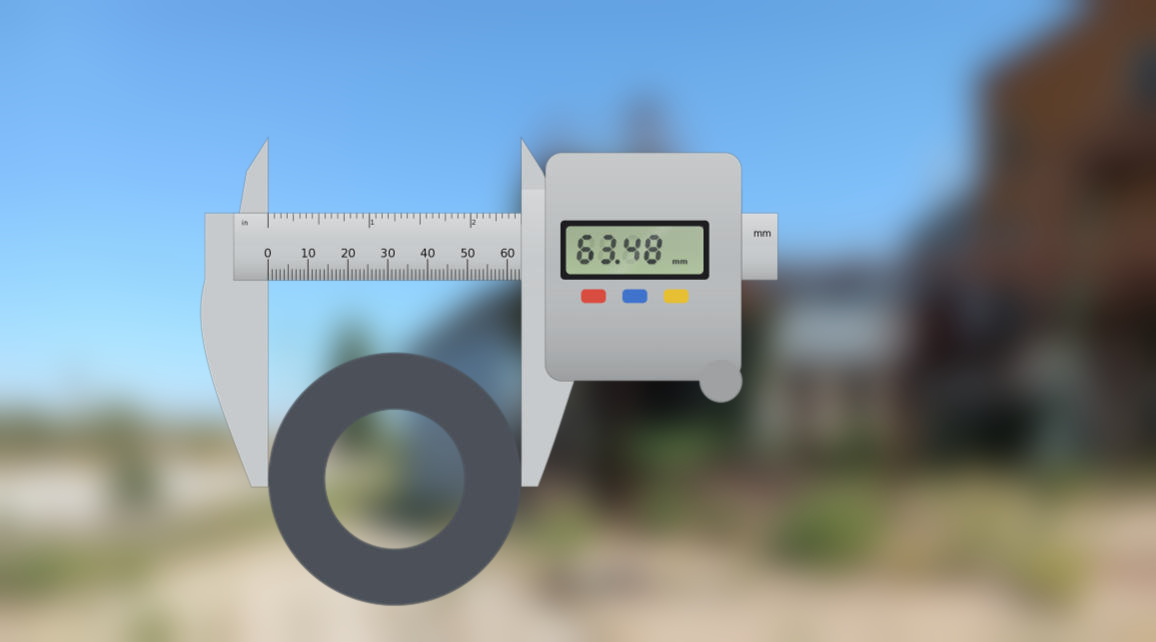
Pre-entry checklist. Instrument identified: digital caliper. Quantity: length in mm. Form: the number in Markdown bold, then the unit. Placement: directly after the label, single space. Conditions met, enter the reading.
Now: **63.48** mm
